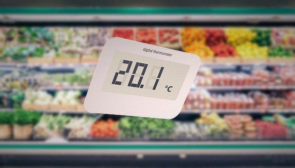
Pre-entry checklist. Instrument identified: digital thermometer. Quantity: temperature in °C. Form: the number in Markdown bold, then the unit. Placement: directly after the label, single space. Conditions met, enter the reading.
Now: **20.1** °C
